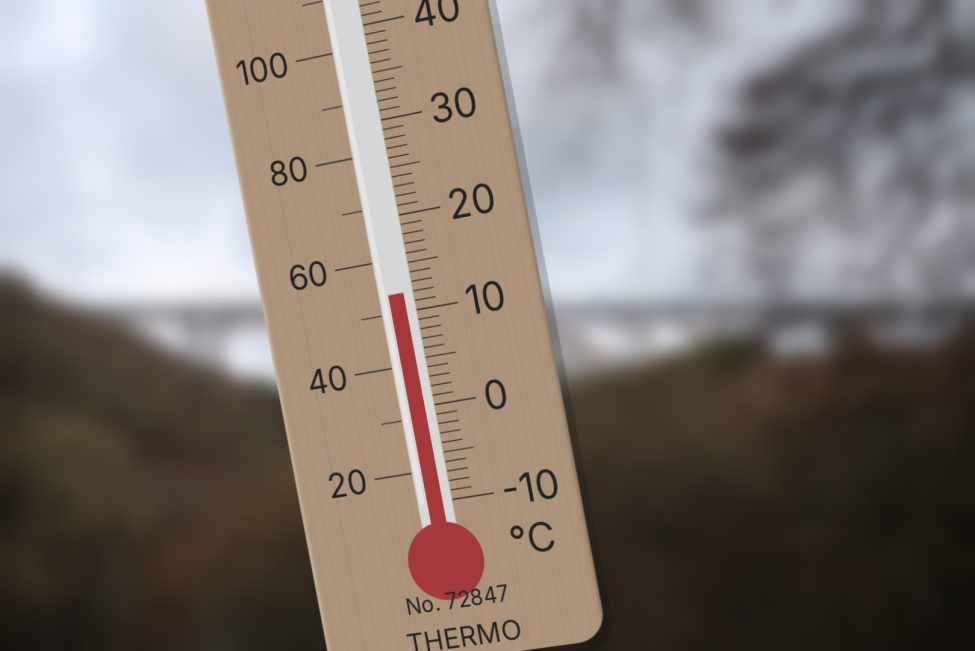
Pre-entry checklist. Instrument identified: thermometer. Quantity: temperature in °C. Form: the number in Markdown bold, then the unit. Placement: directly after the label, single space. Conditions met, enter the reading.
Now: **12** °C
